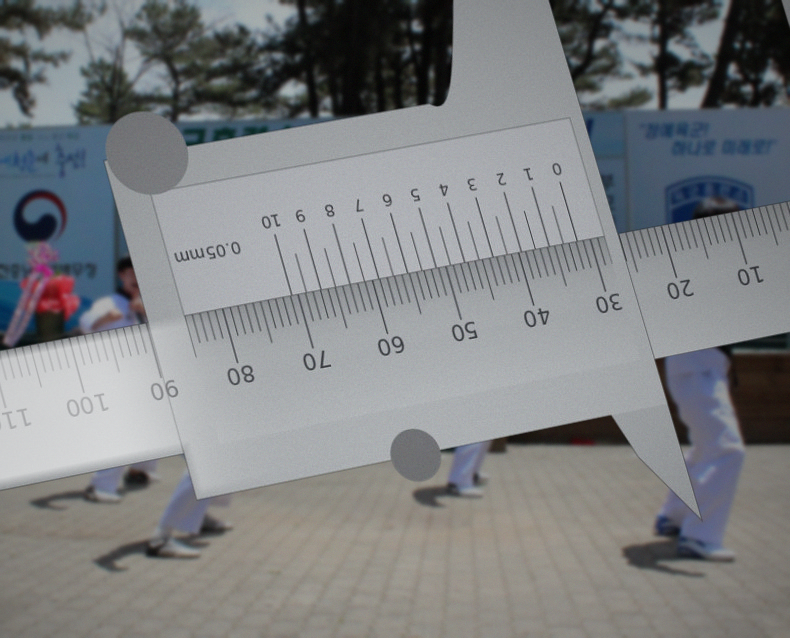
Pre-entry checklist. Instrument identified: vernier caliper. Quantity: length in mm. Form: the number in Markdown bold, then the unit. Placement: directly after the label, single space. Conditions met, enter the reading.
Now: **31.8** mm
